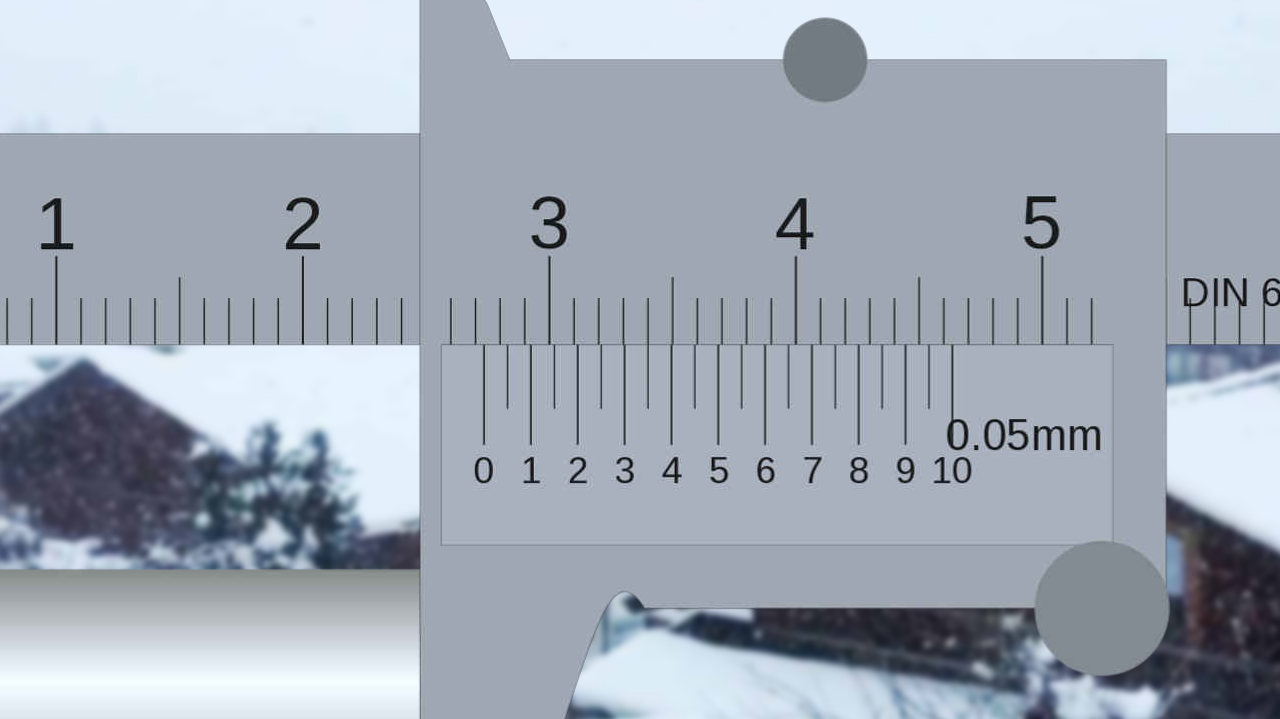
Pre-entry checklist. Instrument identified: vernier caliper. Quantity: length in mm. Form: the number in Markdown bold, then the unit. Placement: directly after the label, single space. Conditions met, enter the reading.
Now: **27.35** mm
